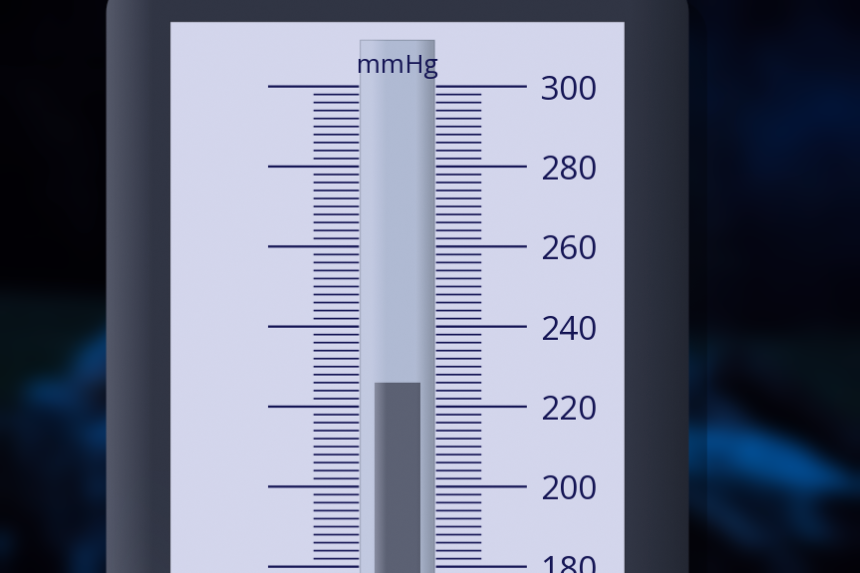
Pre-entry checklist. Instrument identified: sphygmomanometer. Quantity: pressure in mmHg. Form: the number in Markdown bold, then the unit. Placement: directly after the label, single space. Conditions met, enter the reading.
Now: **226** mmHg
